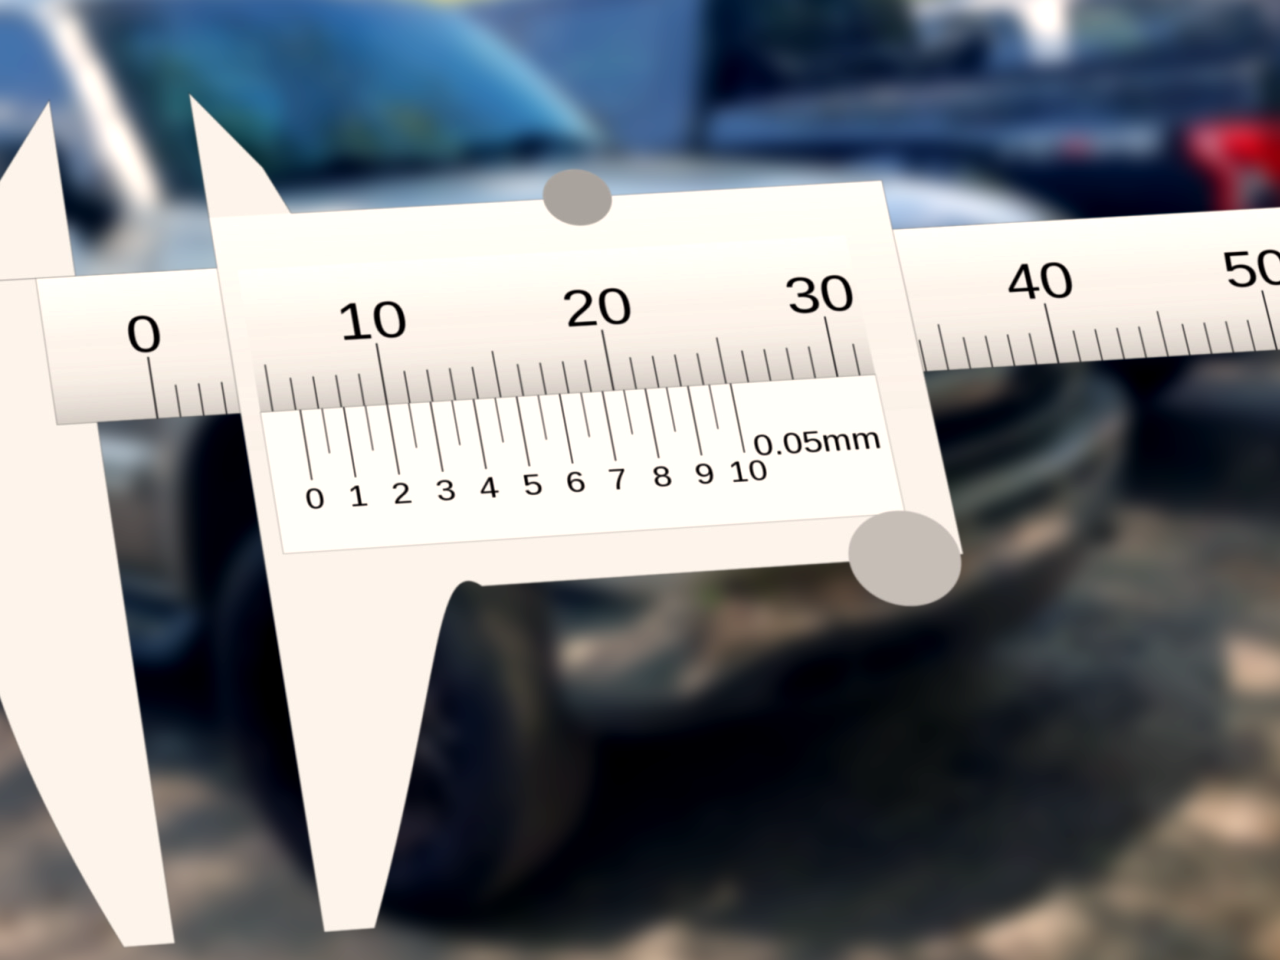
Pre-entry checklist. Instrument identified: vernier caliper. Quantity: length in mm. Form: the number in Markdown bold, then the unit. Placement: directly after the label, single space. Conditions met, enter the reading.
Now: **6.2** mm
